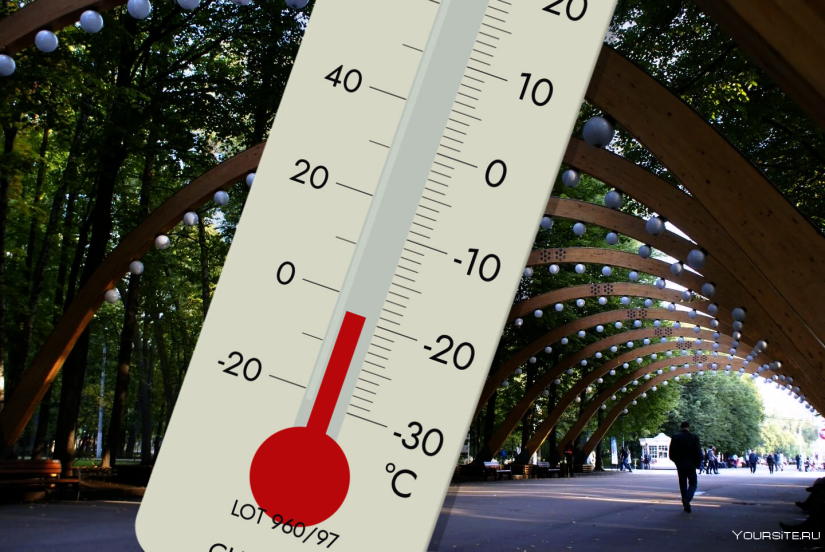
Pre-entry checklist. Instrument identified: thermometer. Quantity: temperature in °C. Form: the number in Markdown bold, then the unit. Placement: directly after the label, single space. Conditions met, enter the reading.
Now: **-19.5** °C
